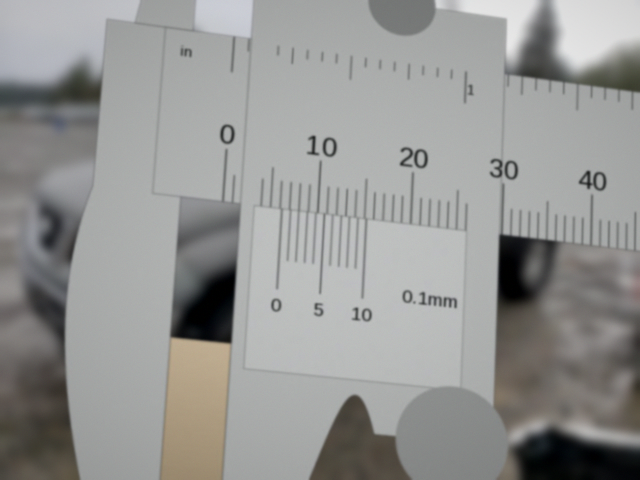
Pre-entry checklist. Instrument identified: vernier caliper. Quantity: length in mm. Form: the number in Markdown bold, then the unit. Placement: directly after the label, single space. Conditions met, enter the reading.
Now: **6.2** mm
